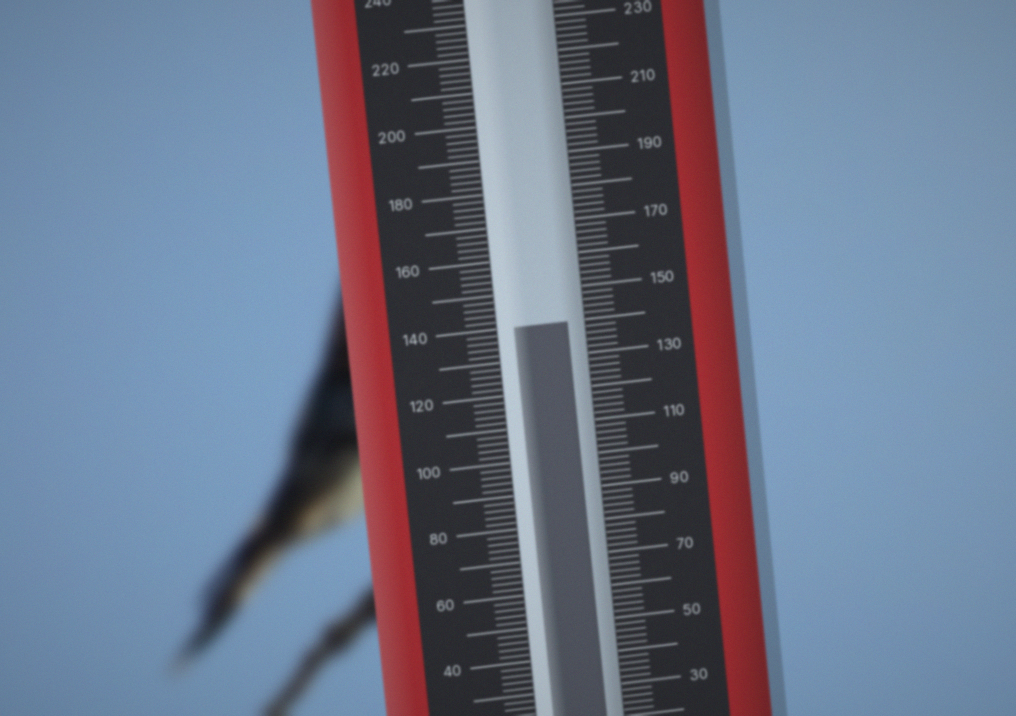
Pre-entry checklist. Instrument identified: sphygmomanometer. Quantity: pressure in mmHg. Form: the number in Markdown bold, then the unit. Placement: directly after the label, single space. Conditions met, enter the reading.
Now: **140** mmHg
